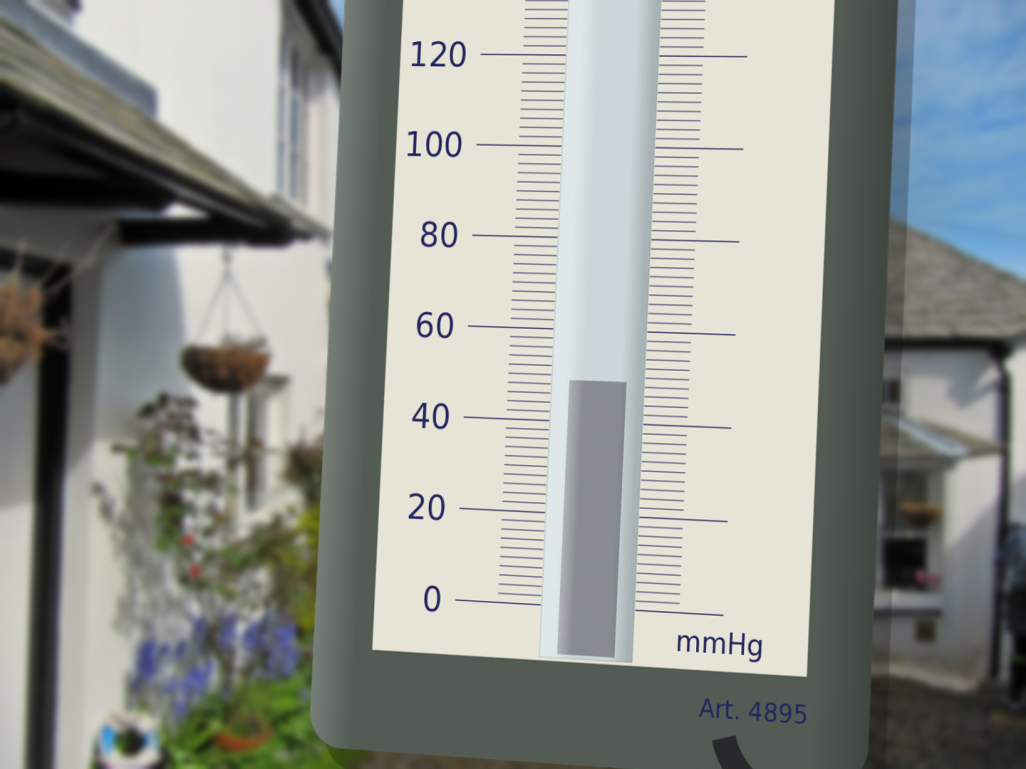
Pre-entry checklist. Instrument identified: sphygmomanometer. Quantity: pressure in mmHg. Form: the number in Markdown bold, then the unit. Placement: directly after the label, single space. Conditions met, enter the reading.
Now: **49** mmHg
